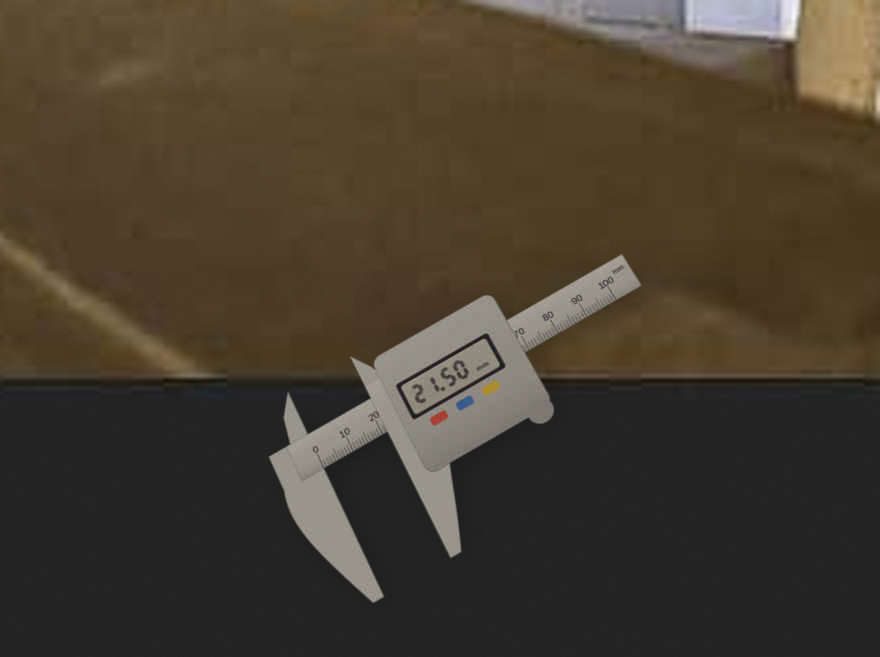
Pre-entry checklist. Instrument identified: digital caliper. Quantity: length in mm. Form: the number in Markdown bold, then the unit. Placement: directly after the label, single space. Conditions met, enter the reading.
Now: **21.50** mm
